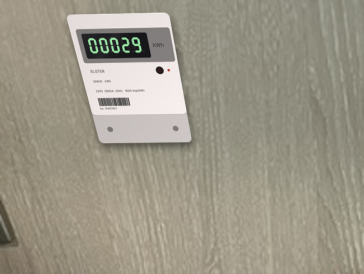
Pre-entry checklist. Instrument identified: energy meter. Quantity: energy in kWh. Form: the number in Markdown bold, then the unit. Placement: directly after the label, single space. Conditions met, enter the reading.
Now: **29** kWh
